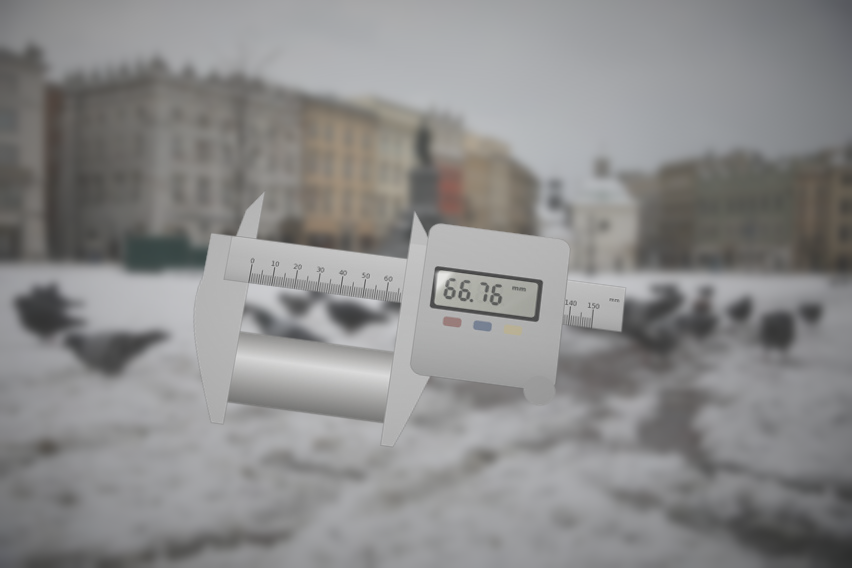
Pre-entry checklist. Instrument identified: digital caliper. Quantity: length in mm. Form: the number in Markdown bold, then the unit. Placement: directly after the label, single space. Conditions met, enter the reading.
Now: **66.76** mm
